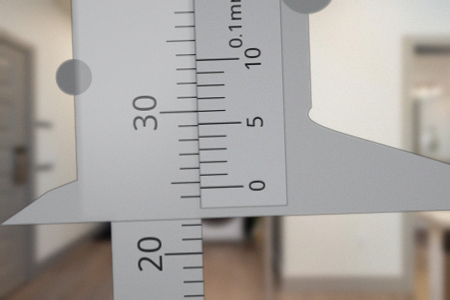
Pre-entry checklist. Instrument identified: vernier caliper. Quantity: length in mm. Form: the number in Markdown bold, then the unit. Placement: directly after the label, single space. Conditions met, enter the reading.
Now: **24.6** mm
